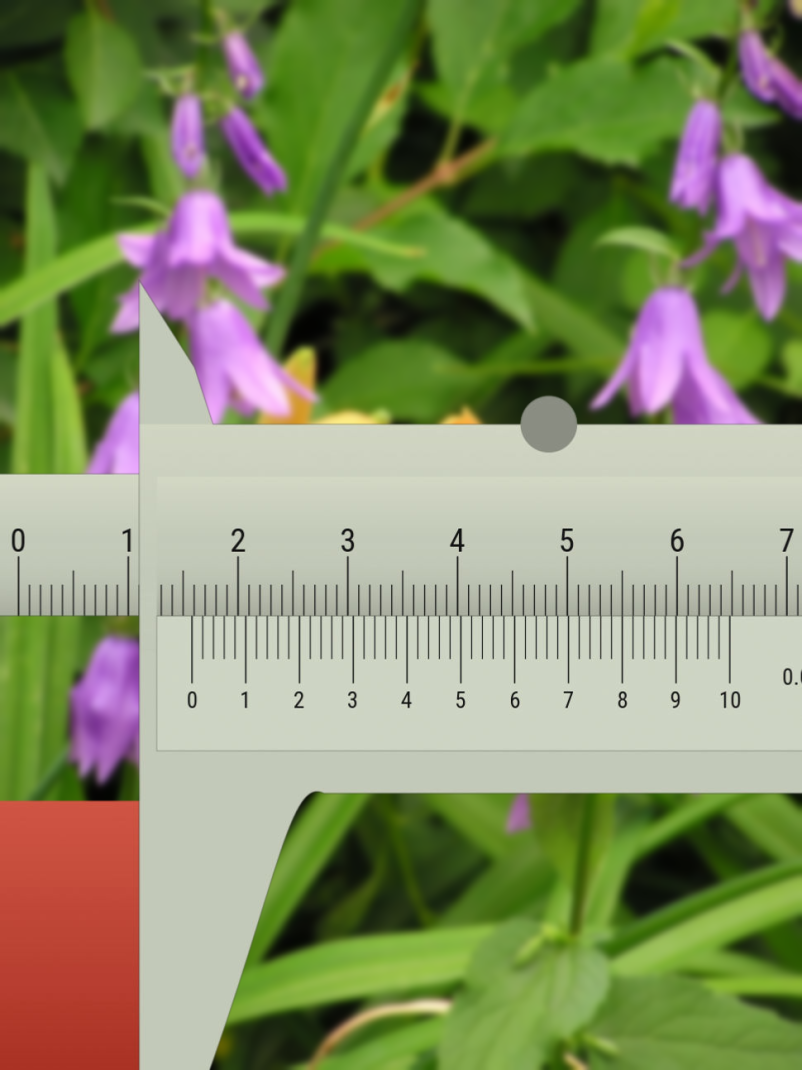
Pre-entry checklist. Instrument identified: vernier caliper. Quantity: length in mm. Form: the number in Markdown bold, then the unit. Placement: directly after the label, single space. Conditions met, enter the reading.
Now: **15.8** mm
